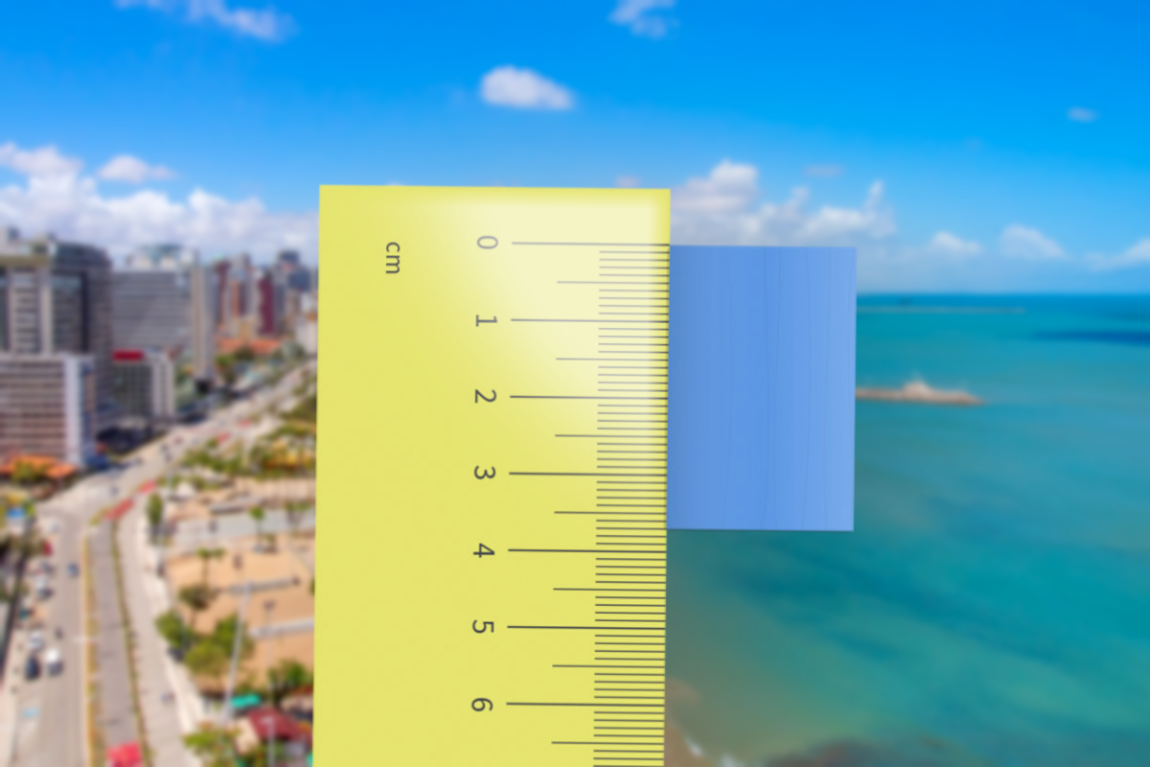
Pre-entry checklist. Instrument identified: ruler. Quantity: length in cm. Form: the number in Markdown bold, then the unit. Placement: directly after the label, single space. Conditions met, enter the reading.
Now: **3.7** cm
